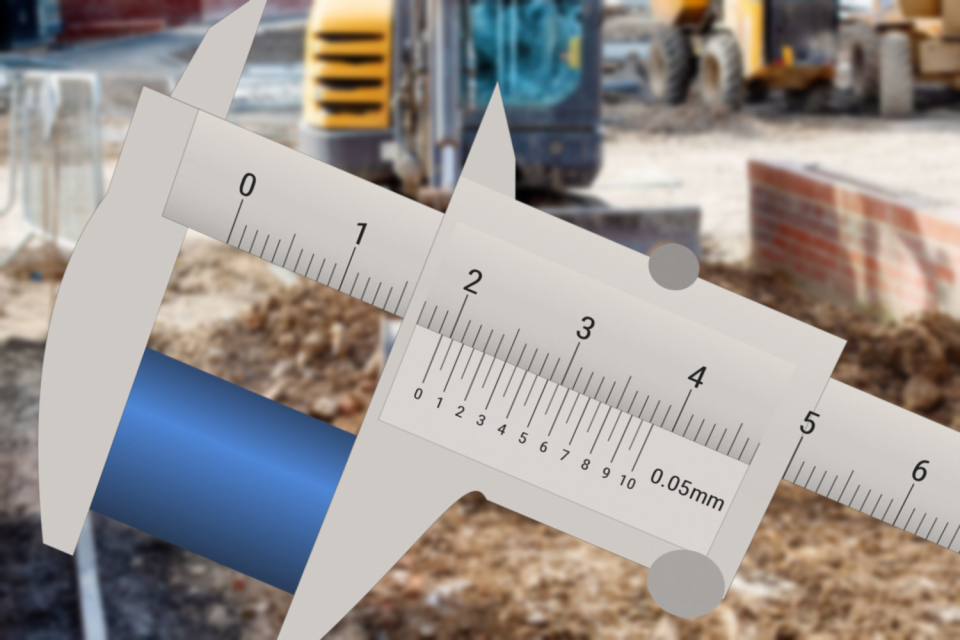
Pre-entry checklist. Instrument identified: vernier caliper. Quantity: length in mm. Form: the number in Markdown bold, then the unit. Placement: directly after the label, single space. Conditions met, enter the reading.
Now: **19.3** mm
